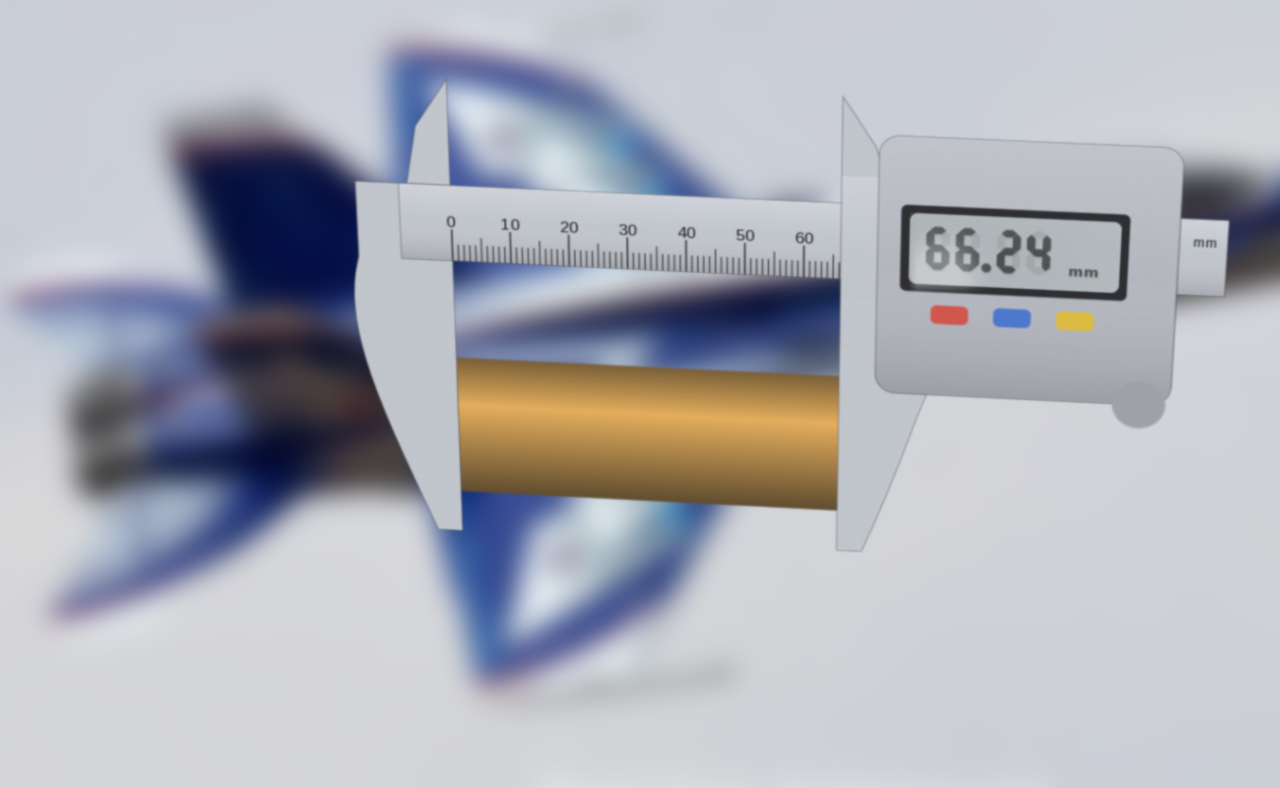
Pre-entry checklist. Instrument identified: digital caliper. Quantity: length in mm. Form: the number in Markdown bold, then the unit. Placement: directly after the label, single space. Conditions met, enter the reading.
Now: **66.24** mm
